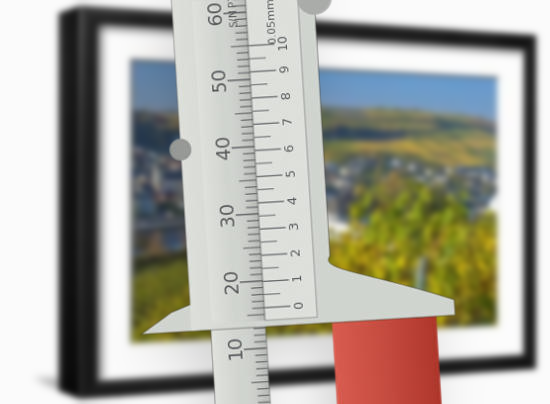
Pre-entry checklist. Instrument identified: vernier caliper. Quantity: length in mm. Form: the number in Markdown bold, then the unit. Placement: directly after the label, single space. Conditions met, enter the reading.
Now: **16.0** mm
